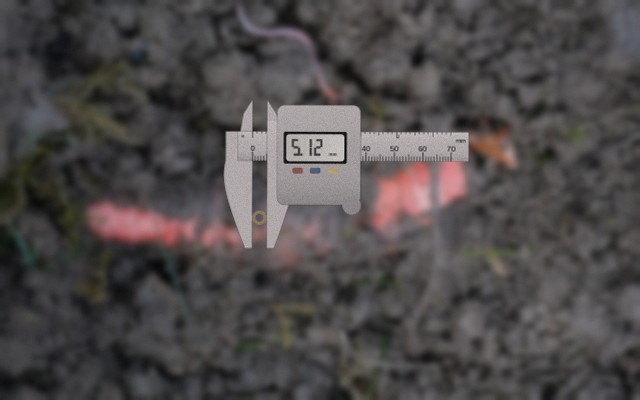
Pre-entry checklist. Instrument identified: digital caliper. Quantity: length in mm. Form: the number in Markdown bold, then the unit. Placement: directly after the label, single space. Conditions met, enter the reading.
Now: **5.12** mm
